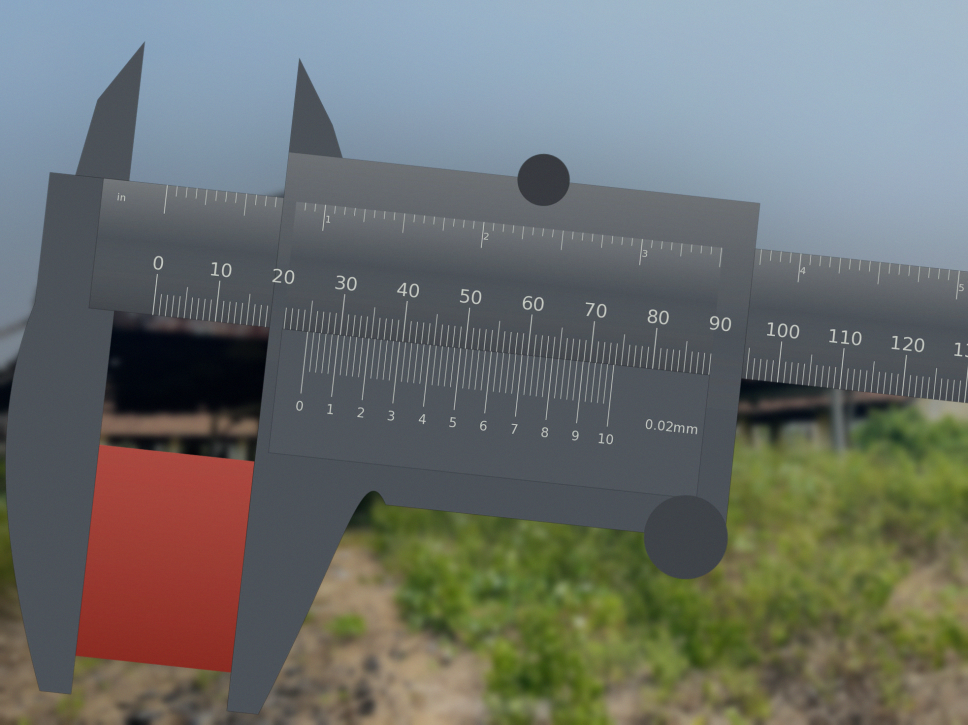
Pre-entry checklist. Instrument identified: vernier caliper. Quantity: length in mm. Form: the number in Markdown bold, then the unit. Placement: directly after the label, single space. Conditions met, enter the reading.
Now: **24.8** mm
